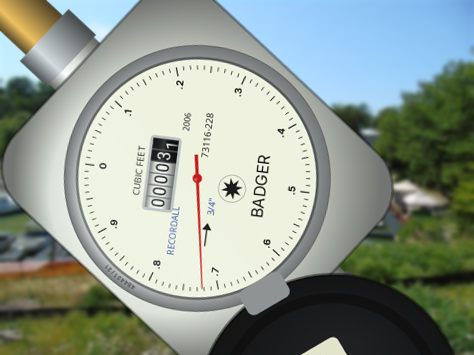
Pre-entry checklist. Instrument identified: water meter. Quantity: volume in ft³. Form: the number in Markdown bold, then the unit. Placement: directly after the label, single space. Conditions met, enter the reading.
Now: **30.72** ft³
